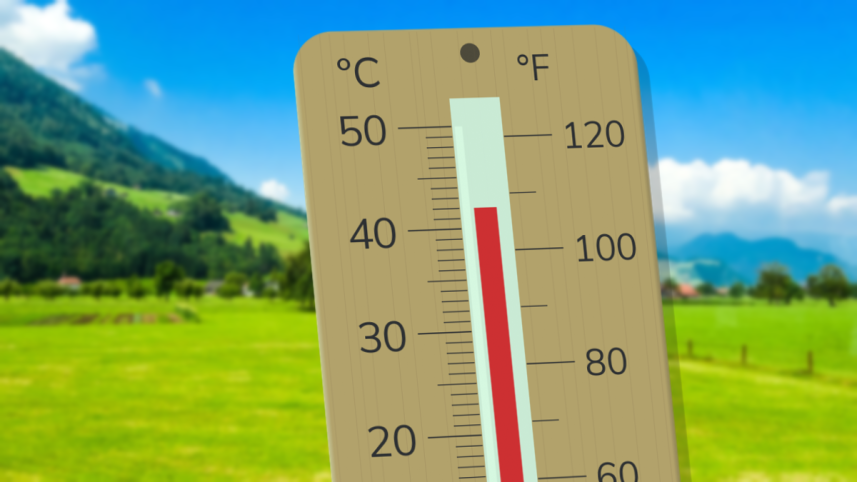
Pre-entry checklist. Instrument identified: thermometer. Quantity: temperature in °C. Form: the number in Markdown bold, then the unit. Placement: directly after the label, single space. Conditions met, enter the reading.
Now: **42** °C
